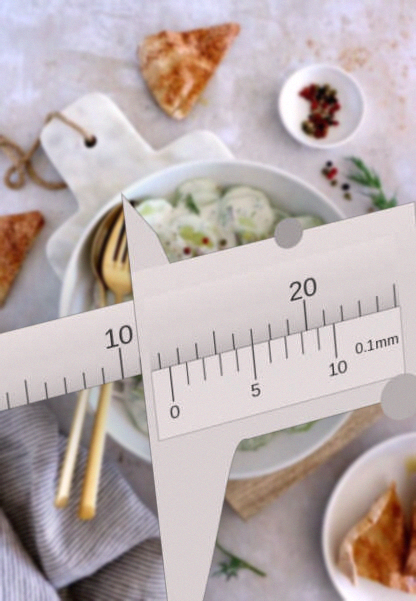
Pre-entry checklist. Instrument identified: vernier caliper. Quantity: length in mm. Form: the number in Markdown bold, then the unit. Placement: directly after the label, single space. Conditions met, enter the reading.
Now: **12.5** mm
